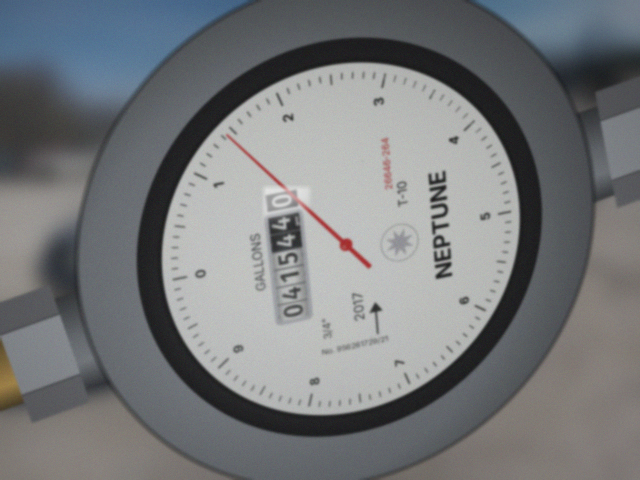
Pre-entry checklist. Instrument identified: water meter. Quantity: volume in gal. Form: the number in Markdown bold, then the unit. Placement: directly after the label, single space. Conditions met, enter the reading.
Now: **415441.4** gal
